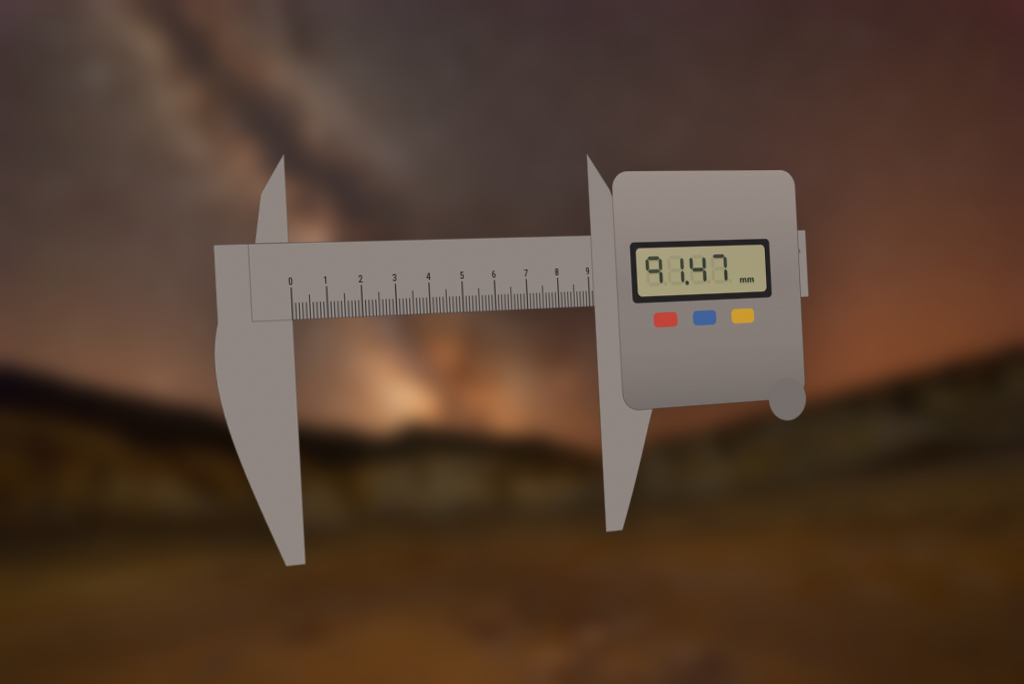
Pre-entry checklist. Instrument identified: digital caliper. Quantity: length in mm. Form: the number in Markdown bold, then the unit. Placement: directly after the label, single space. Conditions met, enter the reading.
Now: **91.47** mm
